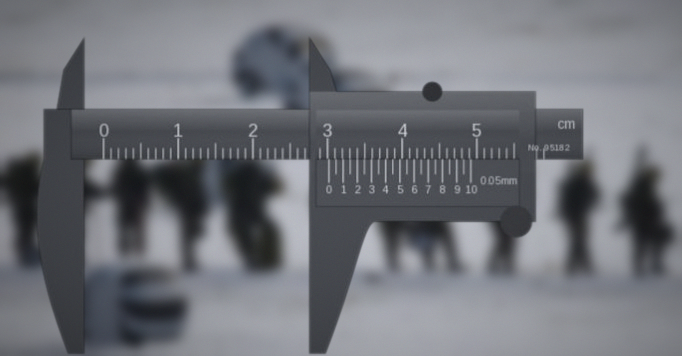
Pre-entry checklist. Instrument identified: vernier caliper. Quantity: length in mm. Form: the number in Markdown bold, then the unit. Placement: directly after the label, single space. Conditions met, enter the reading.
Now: **30.2** mm
